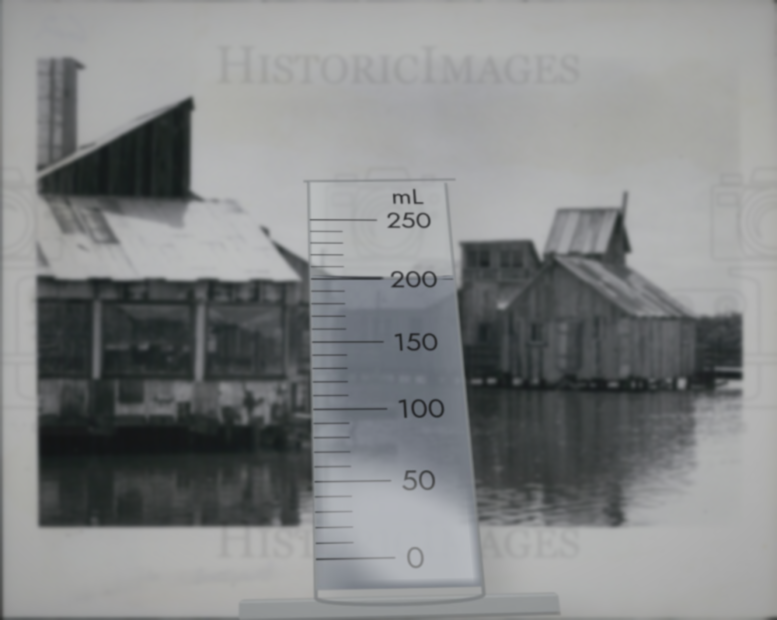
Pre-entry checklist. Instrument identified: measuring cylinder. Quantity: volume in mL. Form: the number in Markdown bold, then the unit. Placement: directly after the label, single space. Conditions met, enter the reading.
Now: **200** mL
